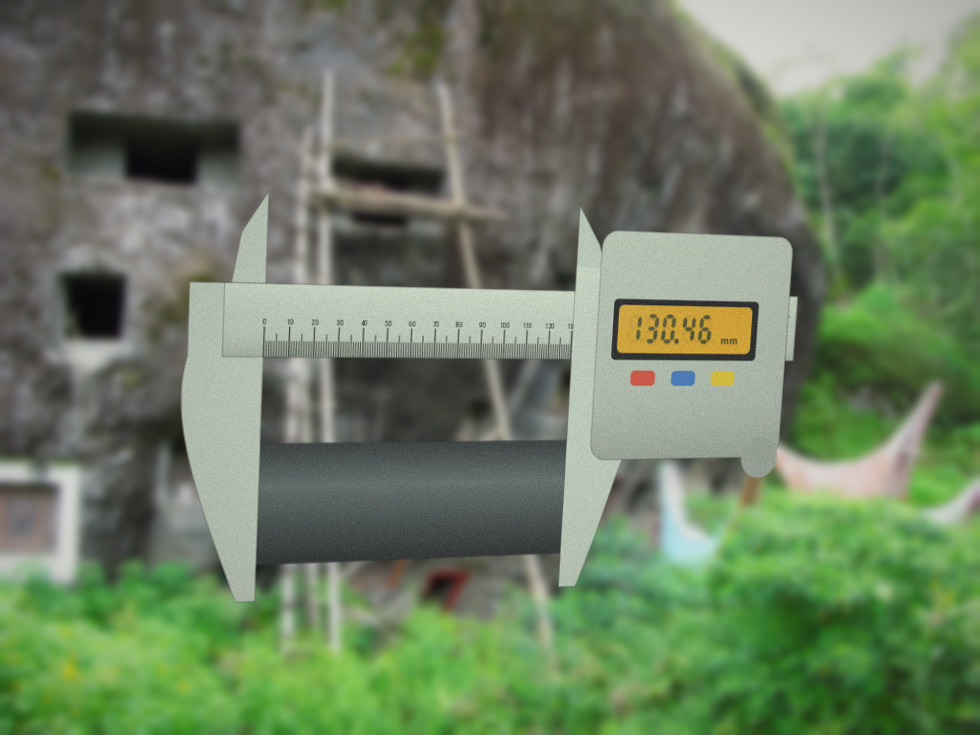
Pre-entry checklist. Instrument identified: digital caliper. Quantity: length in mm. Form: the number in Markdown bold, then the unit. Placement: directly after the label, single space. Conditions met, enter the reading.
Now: **130.46** mm
